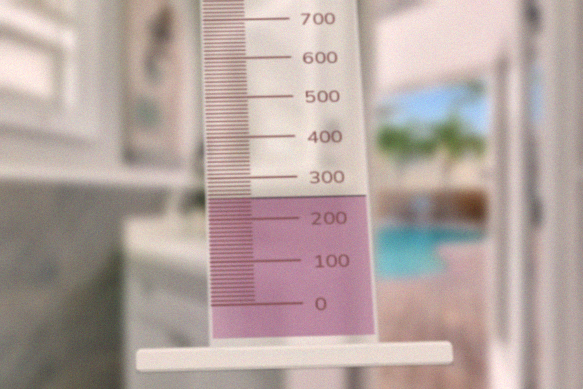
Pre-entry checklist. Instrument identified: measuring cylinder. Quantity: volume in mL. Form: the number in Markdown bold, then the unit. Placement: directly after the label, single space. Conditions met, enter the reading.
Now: **250** mL
